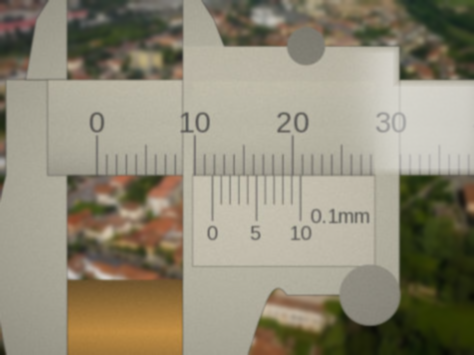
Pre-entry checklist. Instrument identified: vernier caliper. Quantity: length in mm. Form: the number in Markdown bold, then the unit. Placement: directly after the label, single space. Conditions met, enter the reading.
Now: **11.8** mm
